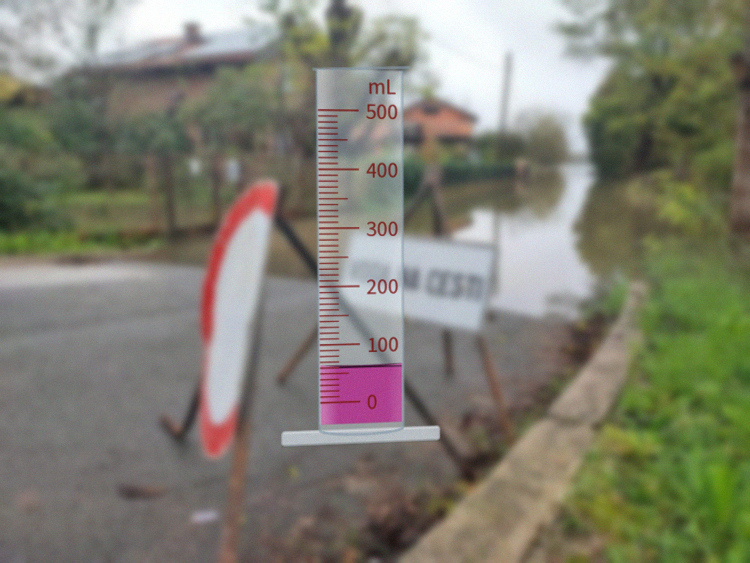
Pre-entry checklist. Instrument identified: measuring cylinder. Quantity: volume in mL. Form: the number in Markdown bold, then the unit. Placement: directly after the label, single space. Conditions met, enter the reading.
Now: **60** mL
